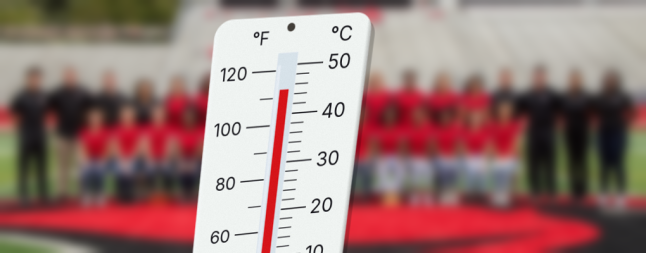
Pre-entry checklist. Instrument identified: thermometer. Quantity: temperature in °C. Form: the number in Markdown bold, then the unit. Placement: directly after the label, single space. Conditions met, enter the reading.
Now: **45** °C
